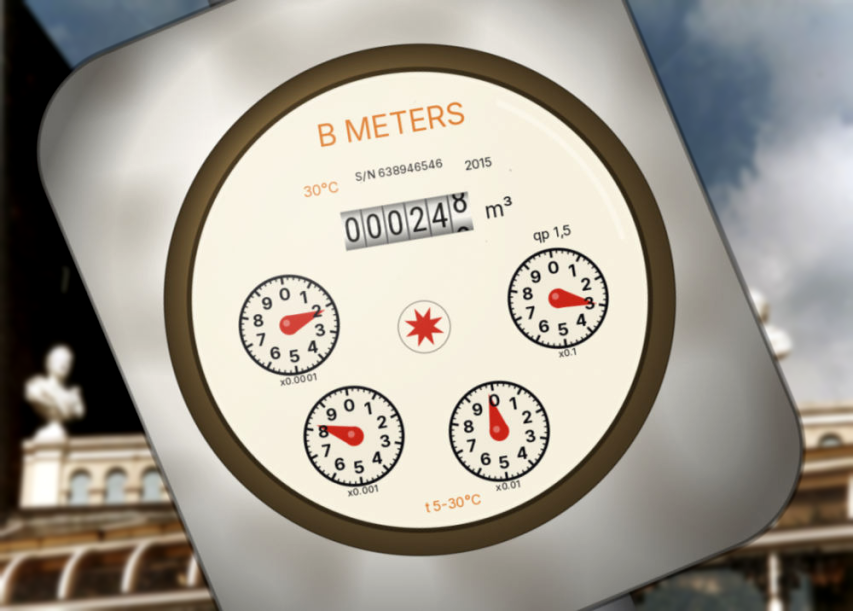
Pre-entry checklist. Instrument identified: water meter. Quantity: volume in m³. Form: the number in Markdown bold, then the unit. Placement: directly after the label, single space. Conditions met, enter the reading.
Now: **248.2982** m³
